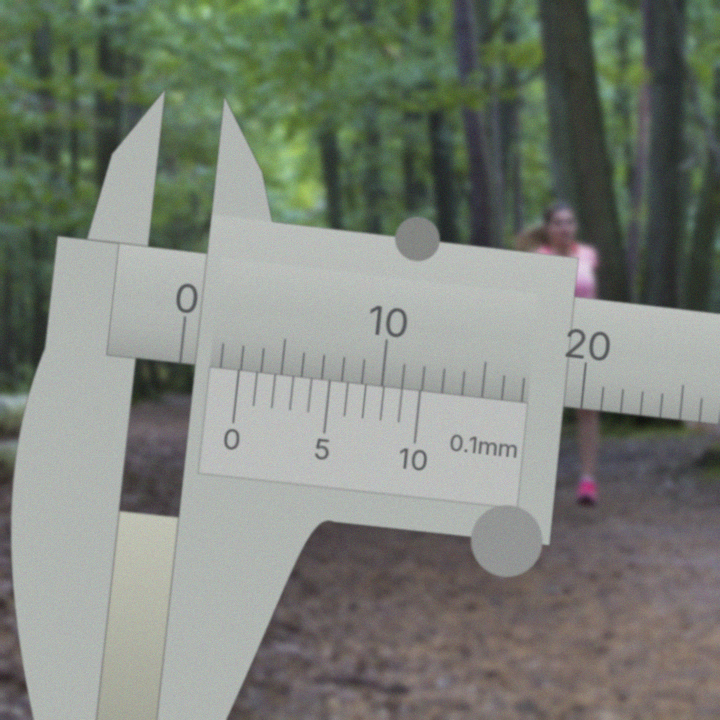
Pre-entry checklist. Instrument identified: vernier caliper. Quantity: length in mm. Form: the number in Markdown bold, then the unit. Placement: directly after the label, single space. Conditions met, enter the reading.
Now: **2.9** mm
